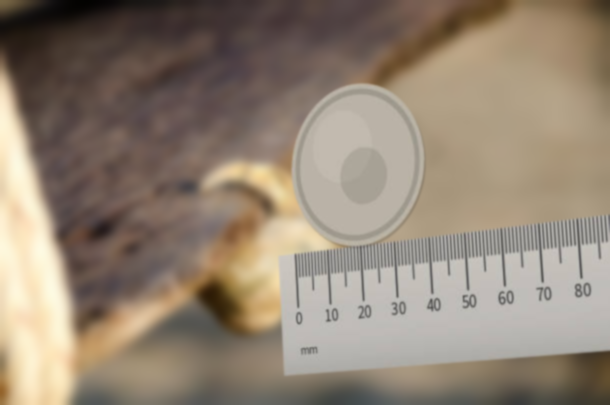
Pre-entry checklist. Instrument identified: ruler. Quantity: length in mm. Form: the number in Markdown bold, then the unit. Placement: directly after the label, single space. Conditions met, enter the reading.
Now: **40** mm
